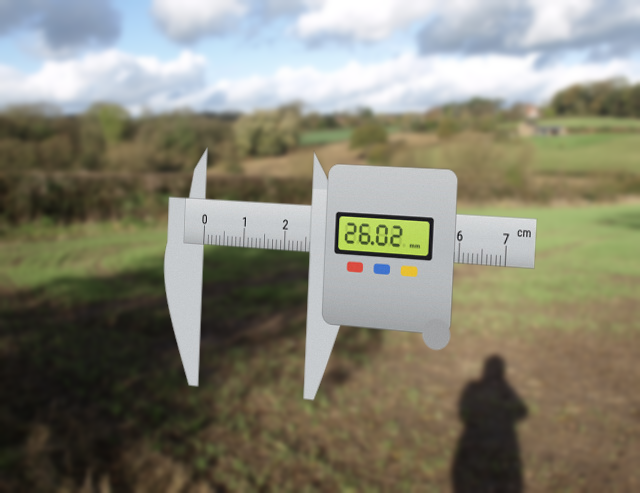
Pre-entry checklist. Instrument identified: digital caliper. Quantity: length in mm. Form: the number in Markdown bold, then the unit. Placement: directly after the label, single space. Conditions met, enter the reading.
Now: **26.02** mm
